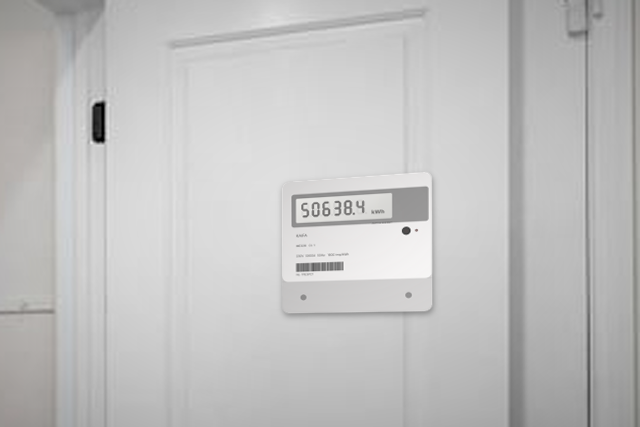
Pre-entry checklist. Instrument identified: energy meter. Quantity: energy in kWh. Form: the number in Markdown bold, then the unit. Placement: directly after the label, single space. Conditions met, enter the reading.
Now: **50638.4** kWh
